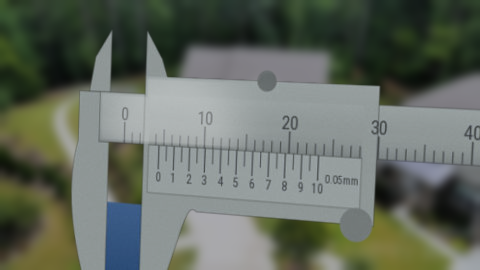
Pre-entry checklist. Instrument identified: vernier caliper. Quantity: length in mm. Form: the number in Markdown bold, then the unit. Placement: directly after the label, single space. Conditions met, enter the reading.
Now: **4.4** mm
